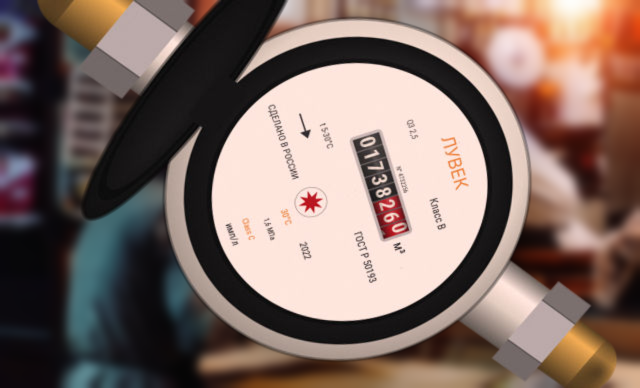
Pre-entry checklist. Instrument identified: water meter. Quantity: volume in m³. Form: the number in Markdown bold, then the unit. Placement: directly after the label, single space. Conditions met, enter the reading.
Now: **1738.260** m³
